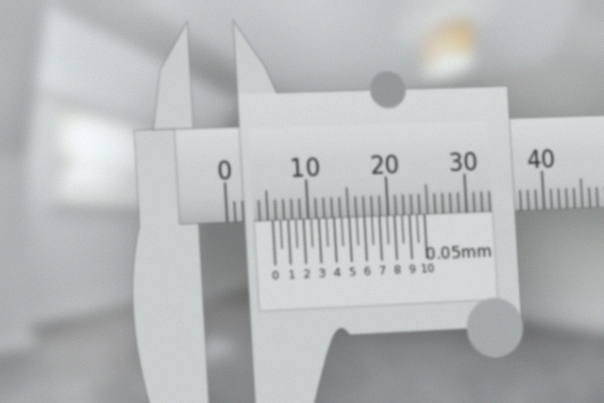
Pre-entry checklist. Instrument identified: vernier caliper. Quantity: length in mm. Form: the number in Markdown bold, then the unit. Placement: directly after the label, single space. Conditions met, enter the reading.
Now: **5.6** mm
